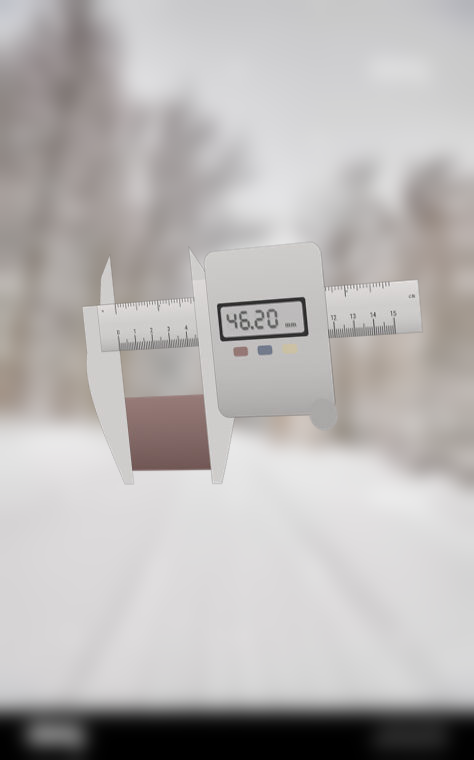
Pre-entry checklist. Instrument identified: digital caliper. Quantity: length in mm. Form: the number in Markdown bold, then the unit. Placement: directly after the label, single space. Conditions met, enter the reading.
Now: **46.20** mm
